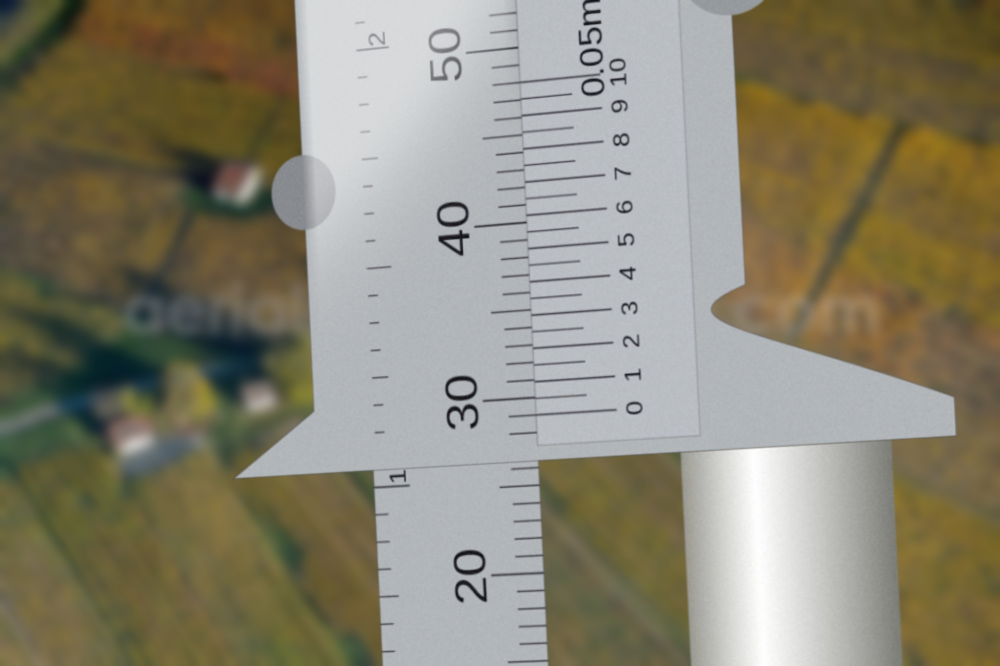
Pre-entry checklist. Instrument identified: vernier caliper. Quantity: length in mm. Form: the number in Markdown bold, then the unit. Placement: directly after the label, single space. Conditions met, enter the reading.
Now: **29.0** mm
